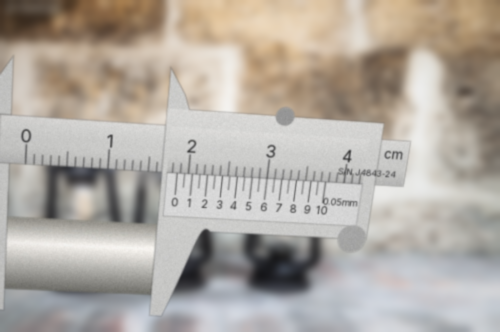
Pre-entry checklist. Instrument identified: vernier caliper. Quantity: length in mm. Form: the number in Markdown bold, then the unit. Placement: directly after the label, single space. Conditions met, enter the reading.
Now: **18.6** mm
